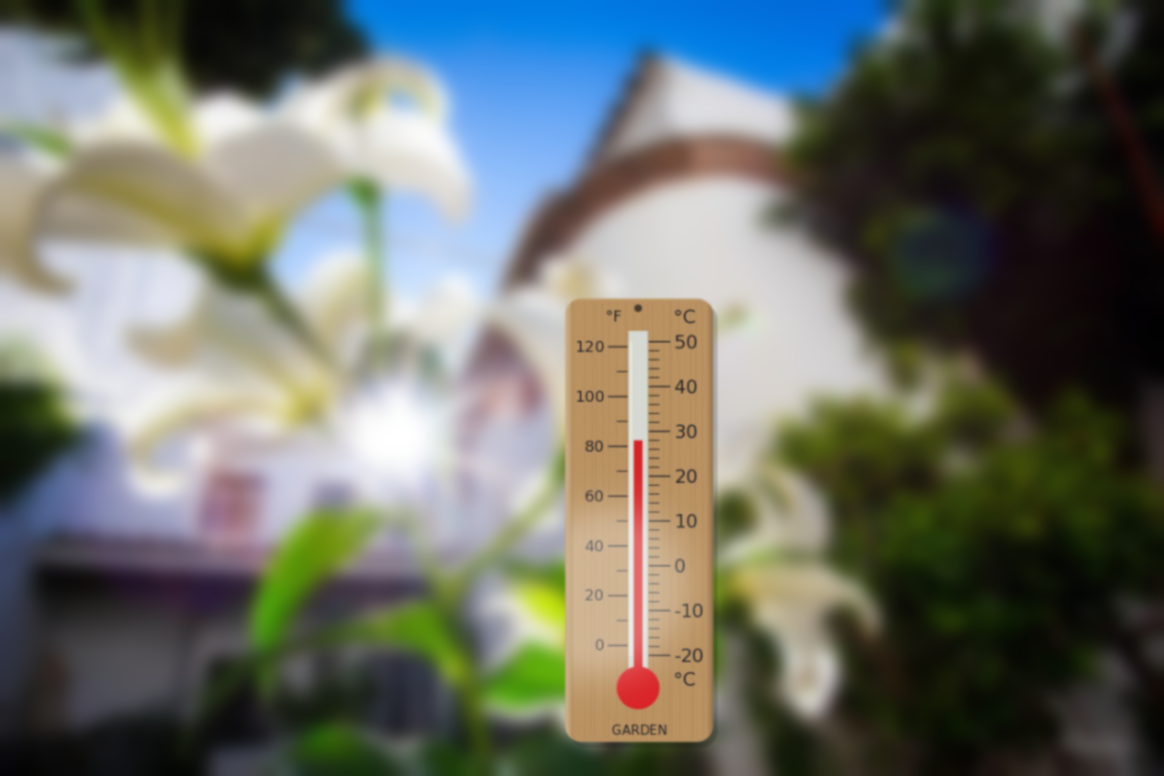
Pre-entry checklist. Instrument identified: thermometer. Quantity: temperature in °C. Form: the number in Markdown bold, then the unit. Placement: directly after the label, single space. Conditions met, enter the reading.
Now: **28** °C
